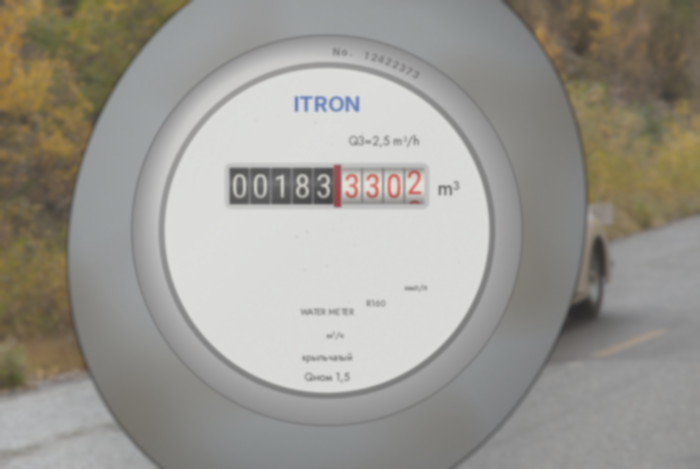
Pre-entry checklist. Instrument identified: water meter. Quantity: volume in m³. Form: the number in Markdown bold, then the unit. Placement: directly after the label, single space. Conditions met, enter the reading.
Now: **183.3302** m³
